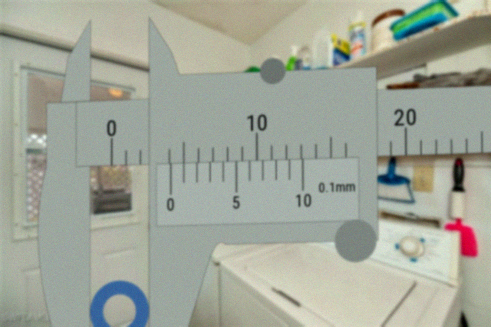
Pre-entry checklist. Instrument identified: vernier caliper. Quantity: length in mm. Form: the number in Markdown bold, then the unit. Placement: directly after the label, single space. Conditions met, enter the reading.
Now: **4.1** mm
